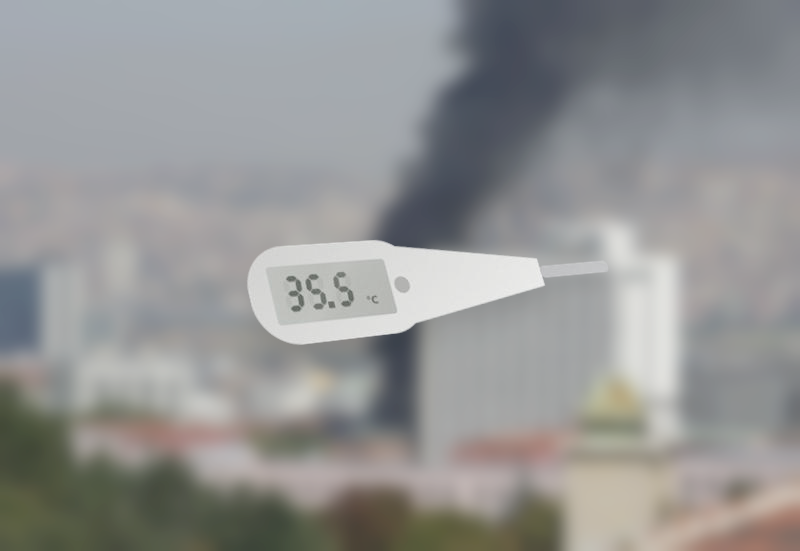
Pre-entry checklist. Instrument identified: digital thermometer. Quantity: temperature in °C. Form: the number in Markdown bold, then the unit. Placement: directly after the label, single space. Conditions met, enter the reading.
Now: **35.5** °C
